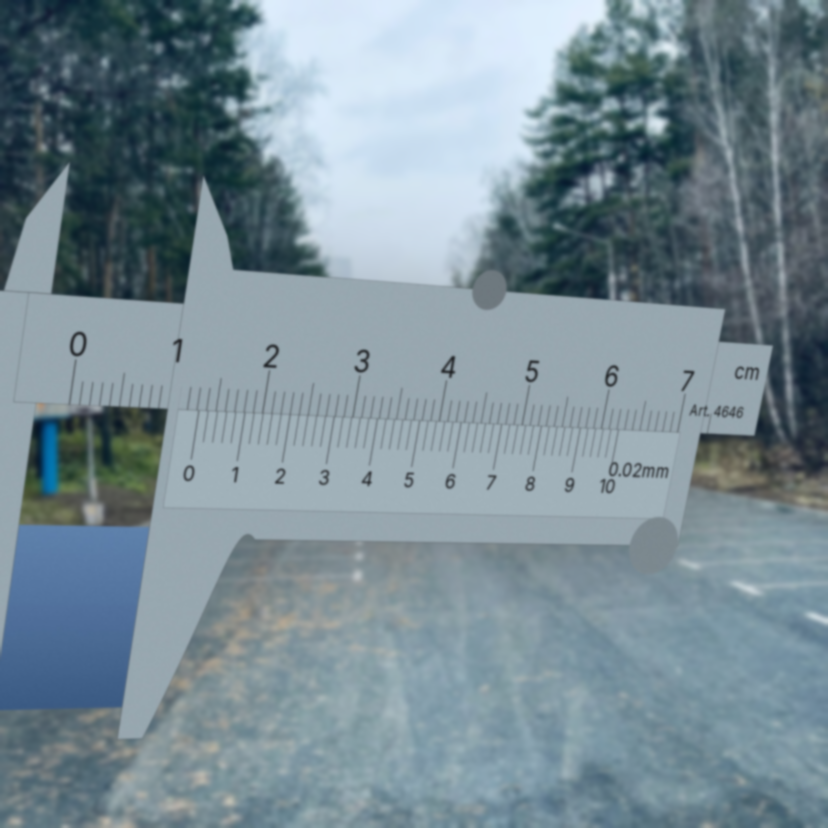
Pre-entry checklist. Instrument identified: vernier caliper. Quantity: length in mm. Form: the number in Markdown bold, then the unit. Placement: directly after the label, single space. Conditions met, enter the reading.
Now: **13.2** mm
